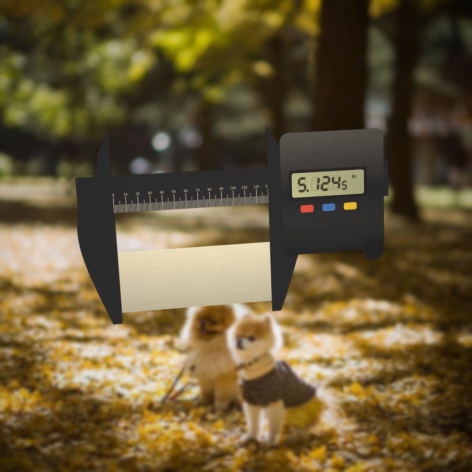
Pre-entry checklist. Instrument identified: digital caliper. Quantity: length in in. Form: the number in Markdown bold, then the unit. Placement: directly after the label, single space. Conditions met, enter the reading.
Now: **5.1245** in
